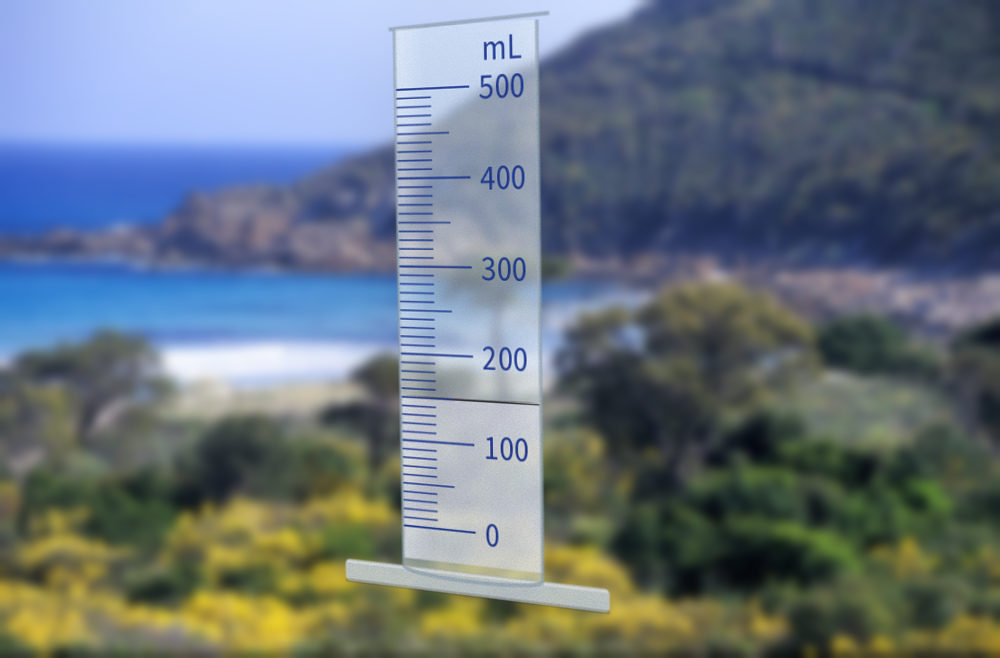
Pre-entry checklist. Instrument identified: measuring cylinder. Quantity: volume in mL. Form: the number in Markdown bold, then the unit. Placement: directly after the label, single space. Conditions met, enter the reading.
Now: **150** mL
